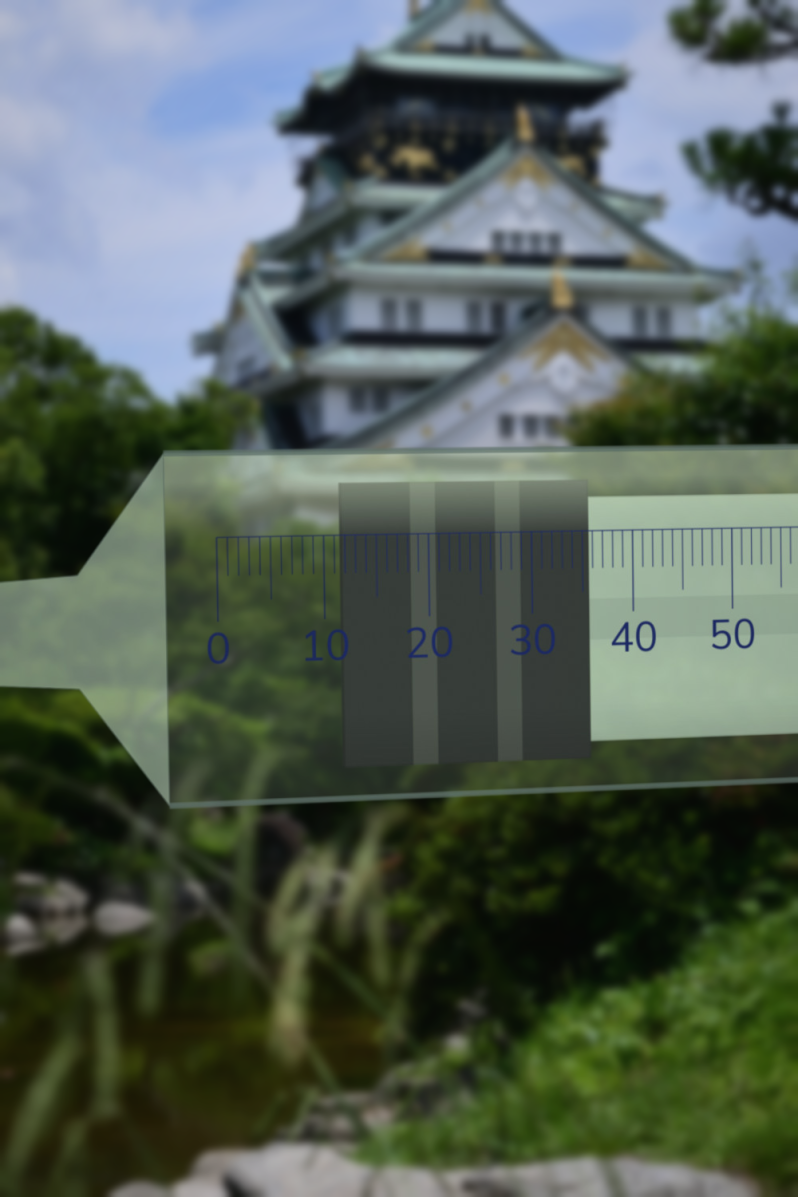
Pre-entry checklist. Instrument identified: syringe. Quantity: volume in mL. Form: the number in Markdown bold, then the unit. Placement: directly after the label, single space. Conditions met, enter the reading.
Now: **11.5** mL
